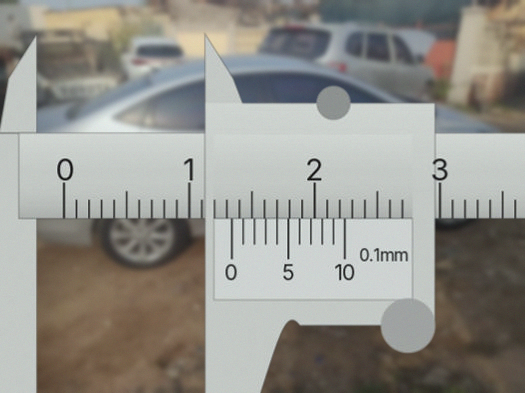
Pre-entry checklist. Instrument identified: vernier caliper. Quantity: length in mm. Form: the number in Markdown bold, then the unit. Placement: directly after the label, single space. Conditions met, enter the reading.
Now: **13.4** mm
